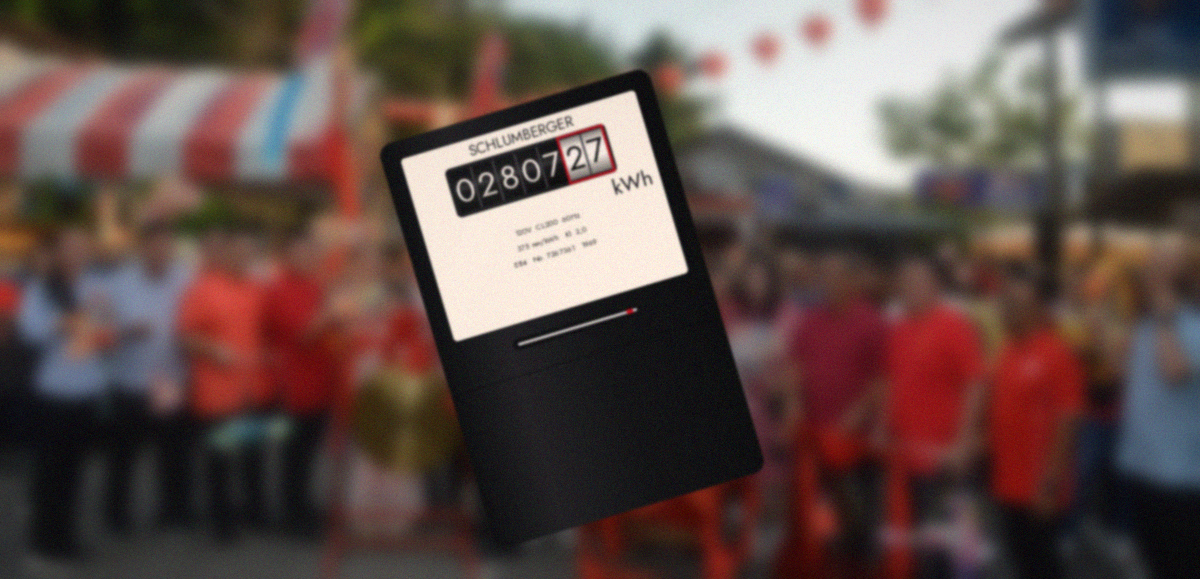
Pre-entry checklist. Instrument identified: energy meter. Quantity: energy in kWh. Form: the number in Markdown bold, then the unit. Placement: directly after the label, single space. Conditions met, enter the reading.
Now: **2807.27** kWh
